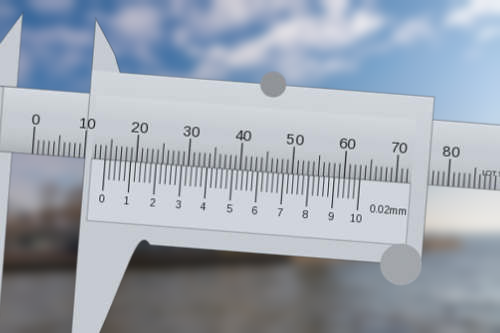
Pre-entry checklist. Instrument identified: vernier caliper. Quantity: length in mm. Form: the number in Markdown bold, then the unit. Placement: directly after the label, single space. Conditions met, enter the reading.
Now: **14.0** mm
